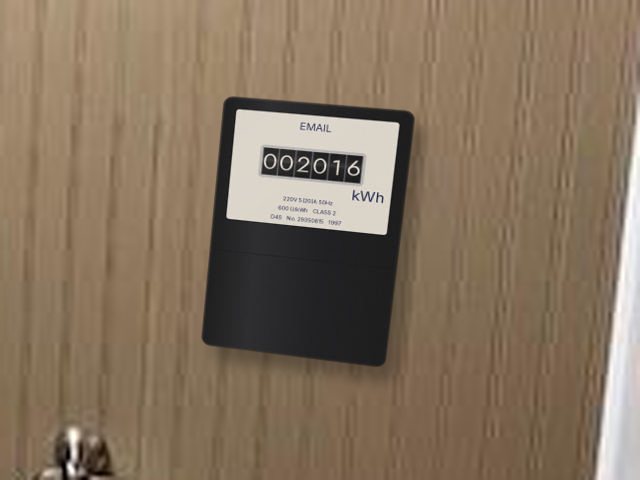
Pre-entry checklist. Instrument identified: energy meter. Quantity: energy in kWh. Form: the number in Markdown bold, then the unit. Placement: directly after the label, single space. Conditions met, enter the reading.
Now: **2016** kWh
